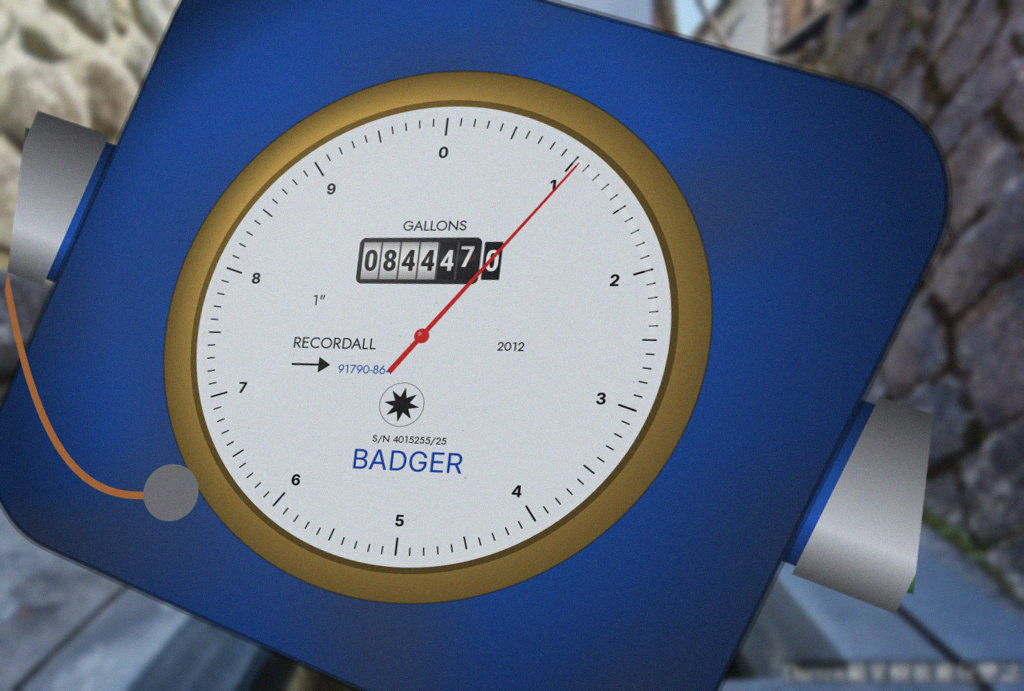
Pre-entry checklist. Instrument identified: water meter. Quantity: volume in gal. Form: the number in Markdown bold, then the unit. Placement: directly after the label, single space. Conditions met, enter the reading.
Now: **844471.0** gal
